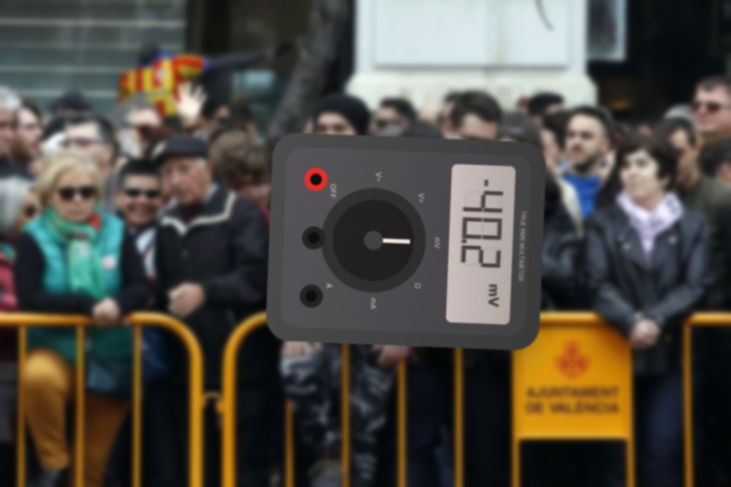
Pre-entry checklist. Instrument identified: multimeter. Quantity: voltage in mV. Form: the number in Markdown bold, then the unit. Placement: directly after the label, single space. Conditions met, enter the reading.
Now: **-40.2** mV
